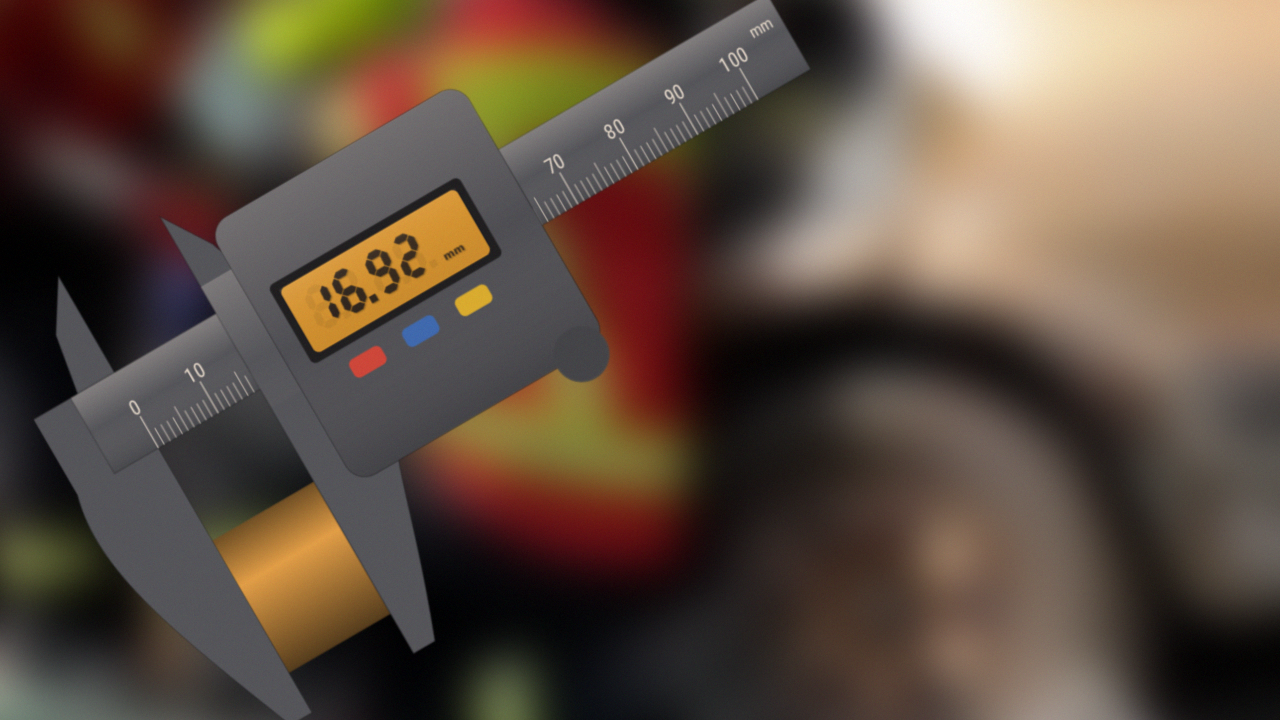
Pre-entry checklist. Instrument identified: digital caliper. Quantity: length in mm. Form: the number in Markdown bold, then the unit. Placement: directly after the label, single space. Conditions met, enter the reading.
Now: **16.92** mm
